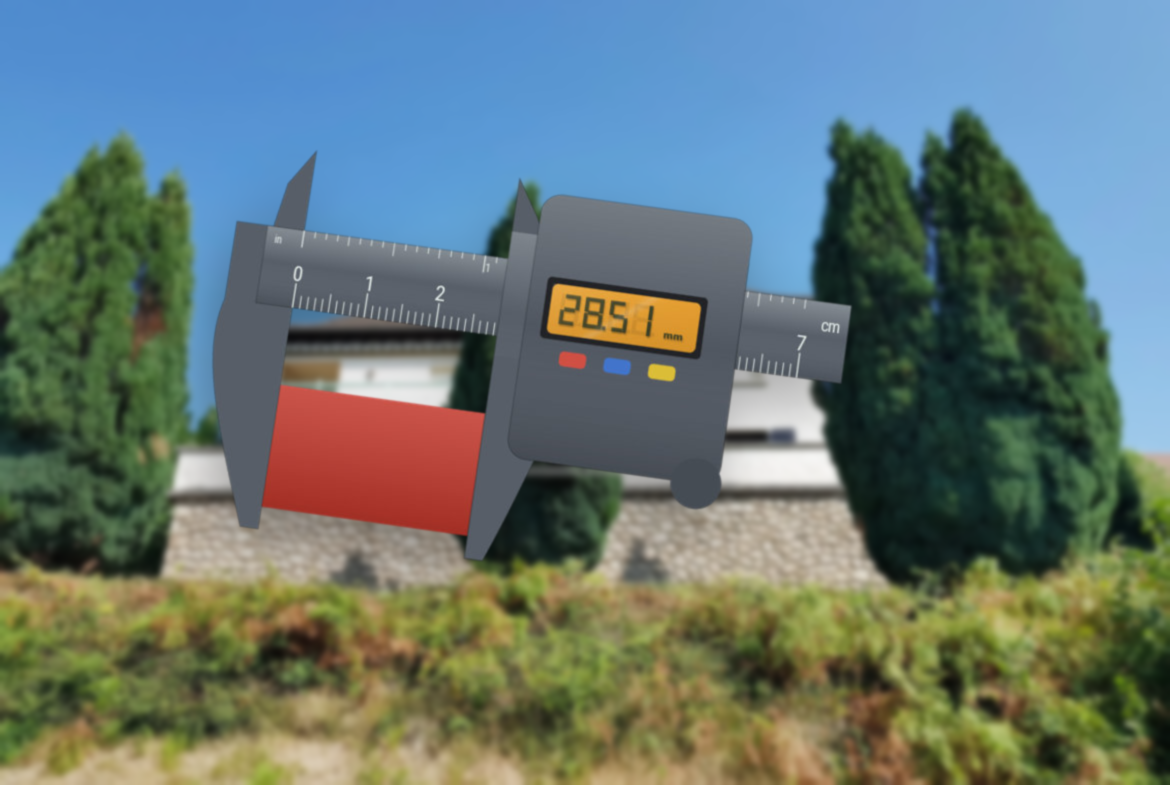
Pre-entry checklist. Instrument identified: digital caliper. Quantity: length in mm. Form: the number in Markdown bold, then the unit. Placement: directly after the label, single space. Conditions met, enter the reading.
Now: **28.51** mm
